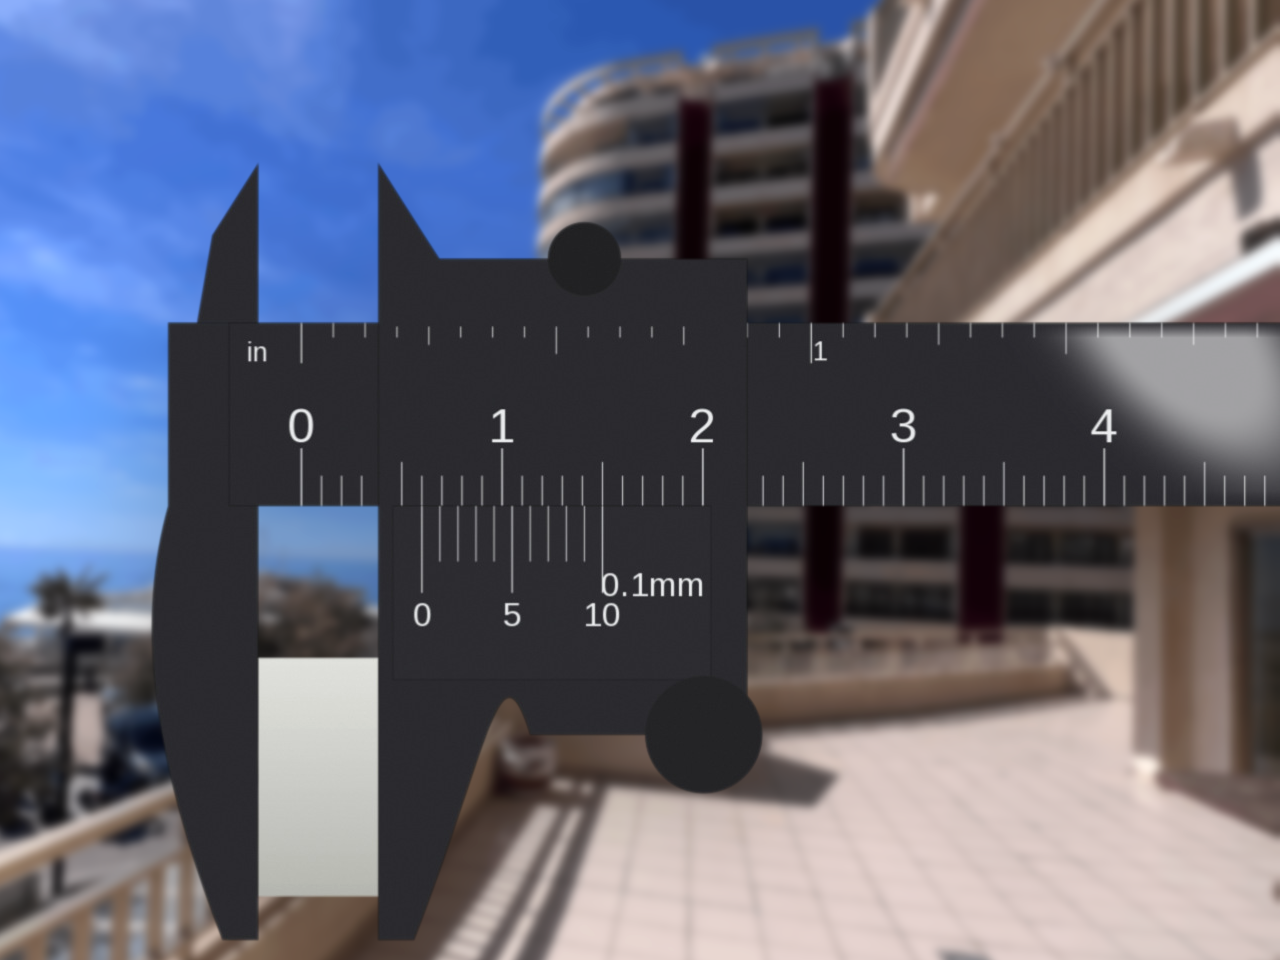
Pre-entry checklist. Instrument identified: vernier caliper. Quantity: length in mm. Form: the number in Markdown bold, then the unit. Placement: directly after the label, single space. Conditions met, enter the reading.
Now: **6.0** mm
